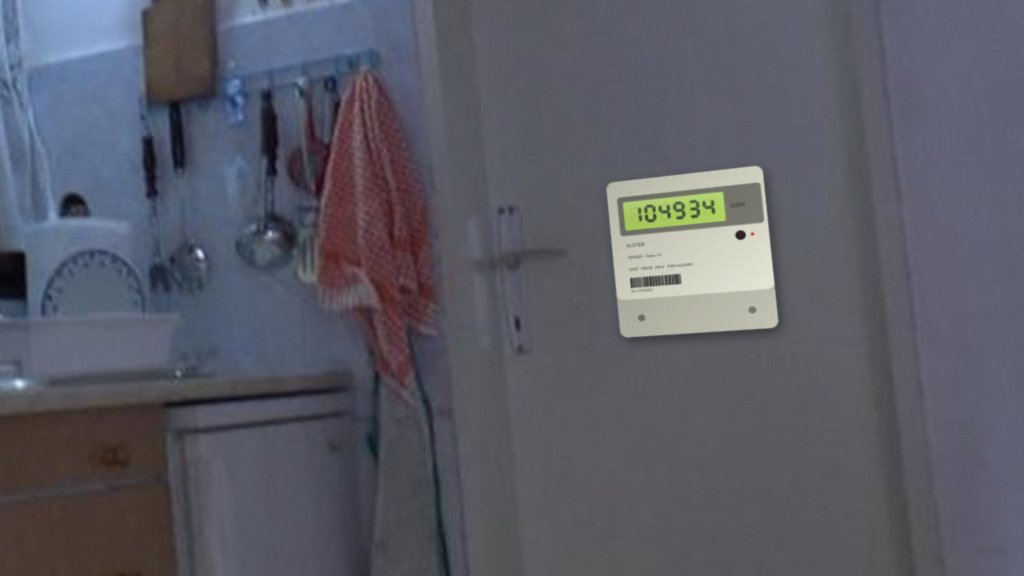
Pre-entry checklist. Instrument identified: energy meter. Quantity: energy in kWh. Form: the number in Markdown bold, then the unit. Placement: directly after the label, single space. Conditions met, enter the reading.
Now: **104934** kWh
